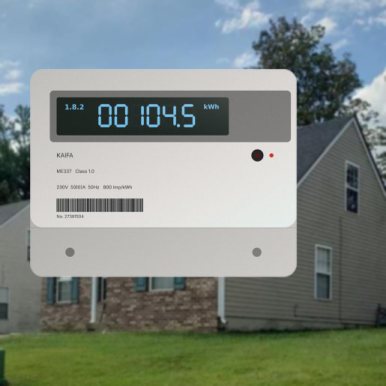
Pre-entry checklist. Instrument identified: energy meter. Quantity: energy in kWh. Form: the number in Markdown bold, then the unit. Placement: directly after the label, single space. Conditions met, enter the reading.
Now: **104.5** kWh
